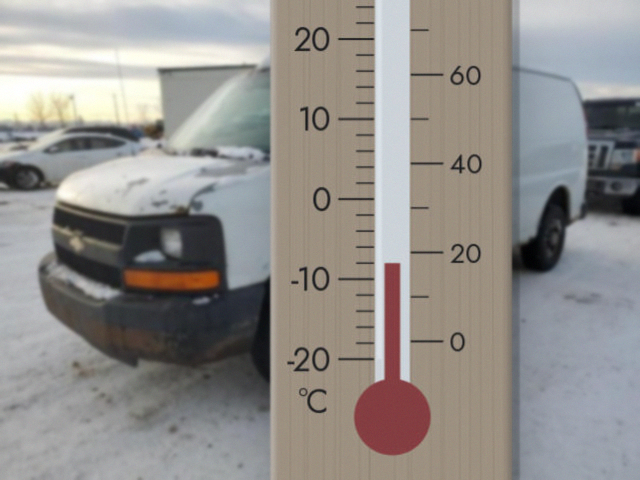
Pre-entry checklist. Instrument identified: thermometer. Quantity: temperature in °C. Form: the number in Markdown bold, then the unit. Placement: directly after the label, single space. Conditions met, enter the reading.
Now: **-8** °C
